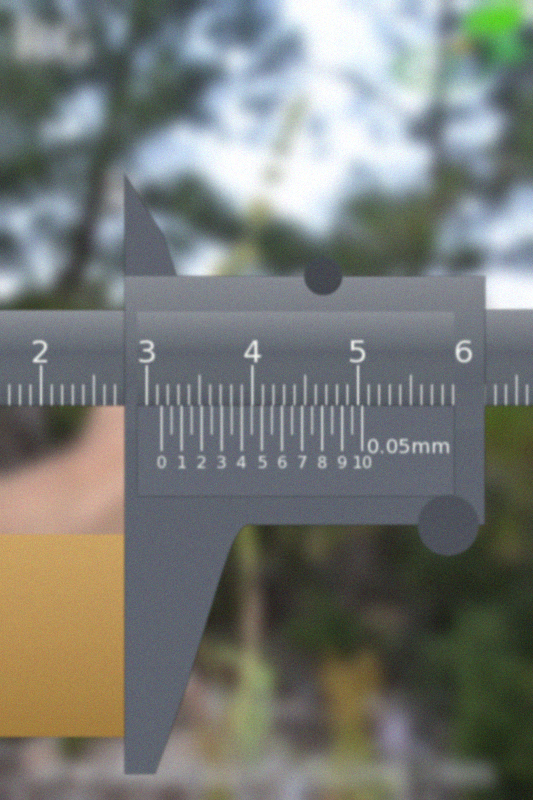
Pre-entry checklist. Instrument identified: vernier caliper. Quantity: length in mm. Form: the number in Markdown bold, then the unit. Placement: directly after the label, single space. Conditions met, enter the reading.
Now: **31.4** mm
